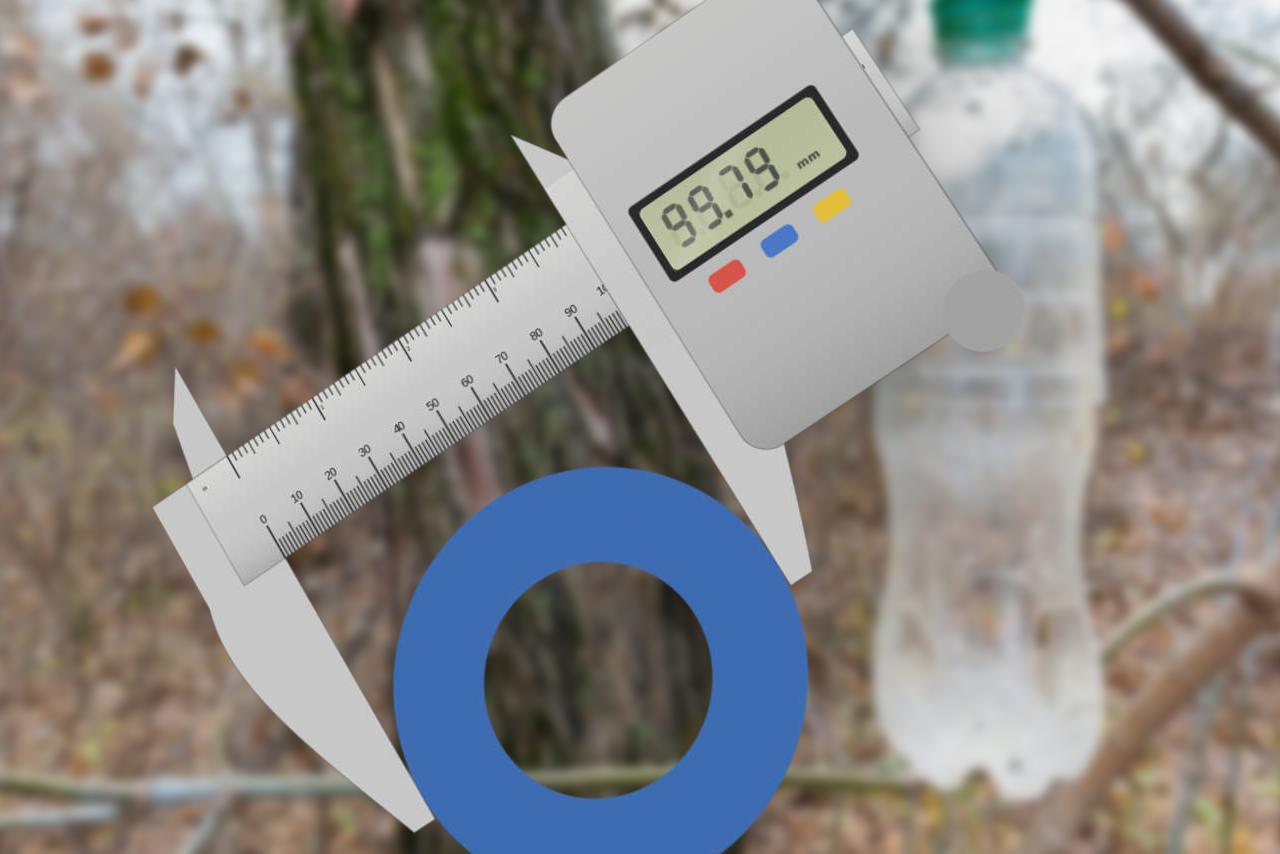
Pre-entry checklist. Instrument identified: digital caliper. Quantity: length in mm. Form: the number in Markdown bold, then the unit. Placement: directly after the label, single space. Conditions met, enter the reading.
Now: **99.79** mm
